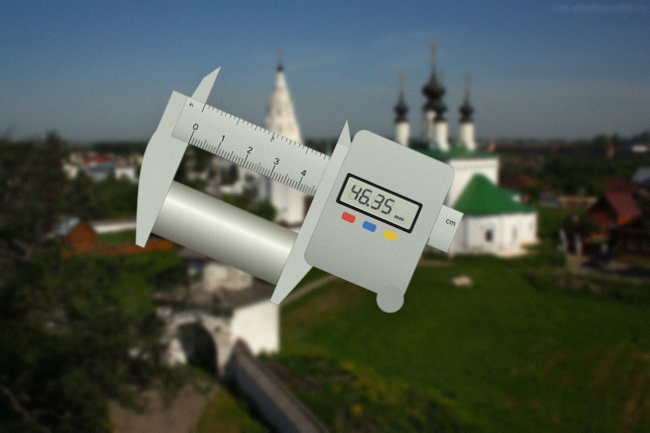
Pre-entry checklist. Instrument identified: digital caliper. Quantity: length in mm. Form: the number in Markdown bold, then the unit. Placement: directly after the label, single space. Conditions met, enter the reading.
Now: **46.35** mm
